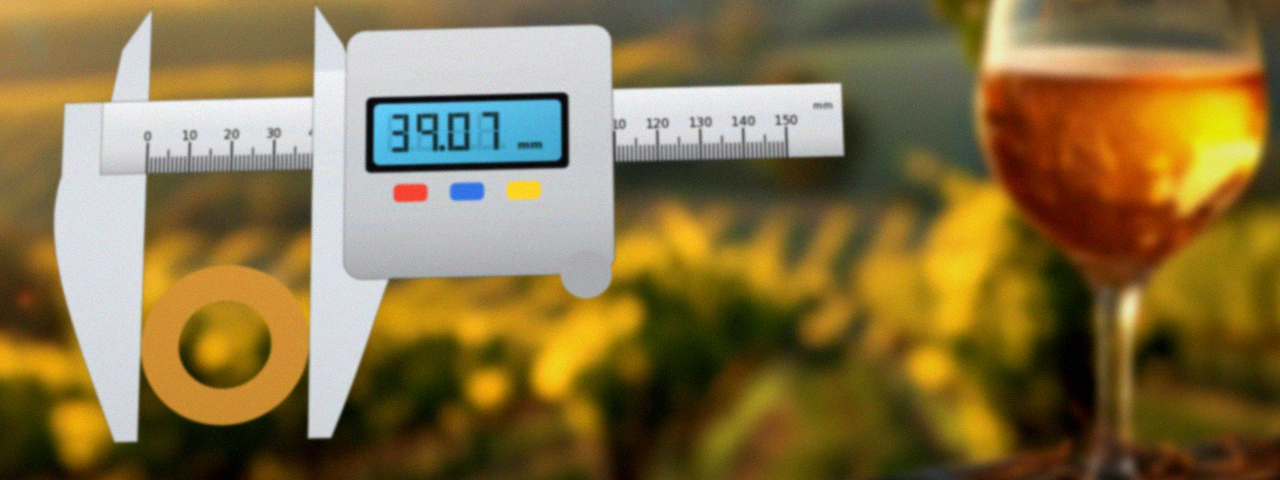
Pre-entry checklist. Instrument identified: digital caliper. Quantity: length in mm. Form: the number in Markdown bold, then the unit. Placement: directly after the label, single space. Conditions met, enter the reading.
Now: **39.07** mm
